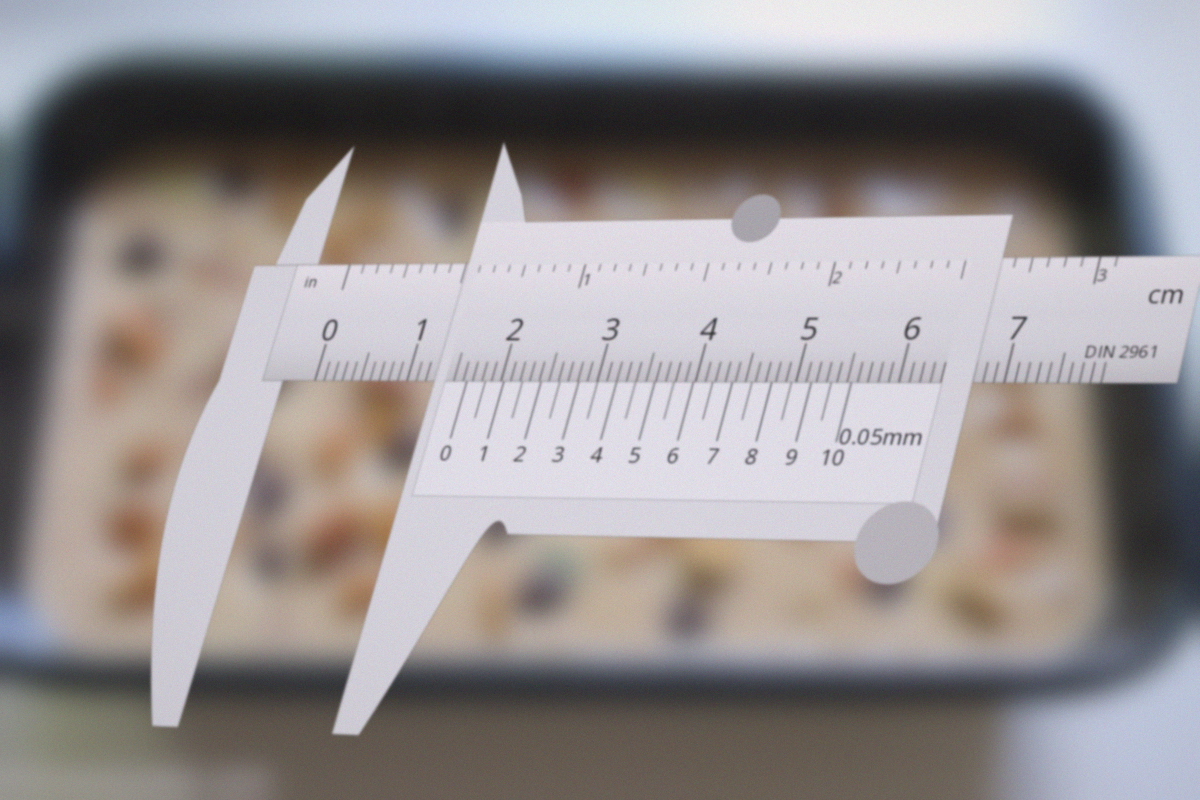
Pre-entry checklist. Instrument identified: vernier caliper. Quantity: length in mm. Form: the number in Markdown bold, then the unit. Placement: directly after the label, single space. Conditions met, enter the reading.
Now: **16.4** mm
